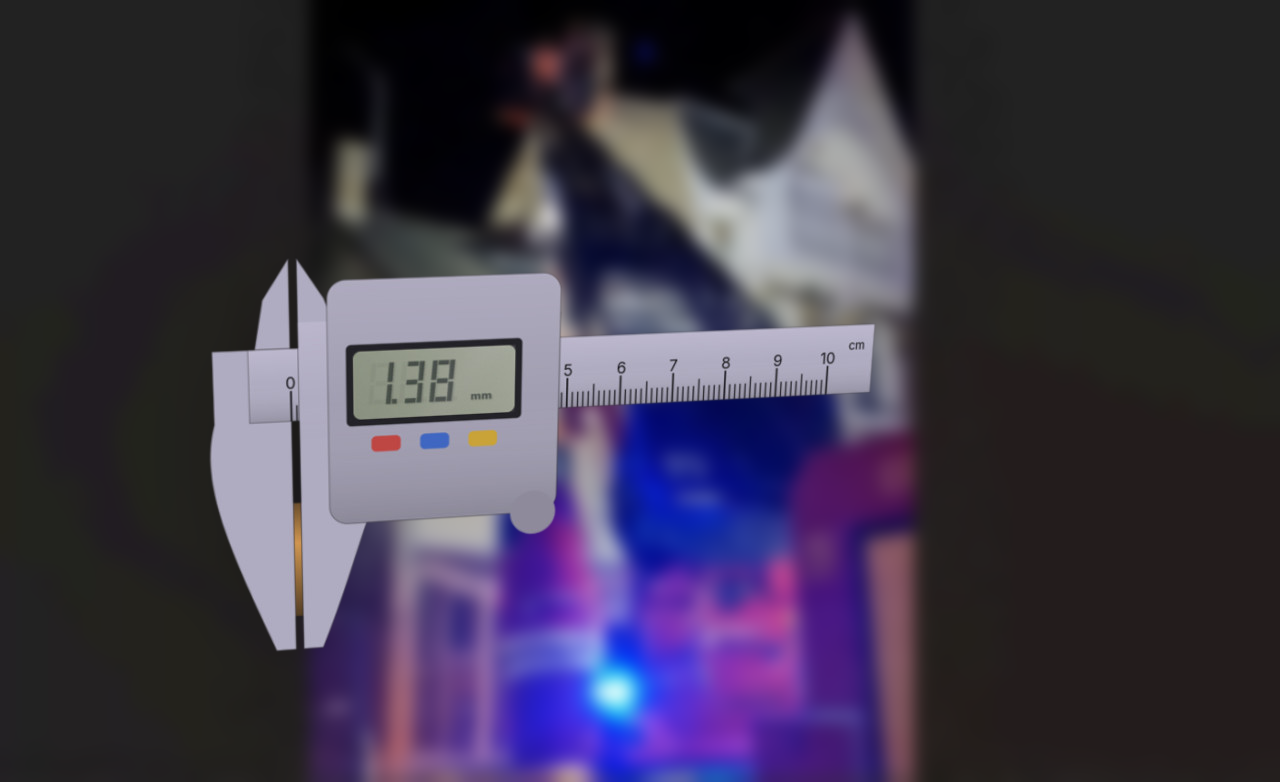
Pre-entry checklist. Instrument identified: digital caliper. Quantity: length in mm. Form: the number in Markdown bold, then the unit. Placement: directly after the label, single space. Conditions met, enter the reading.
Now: **1.38** mm
